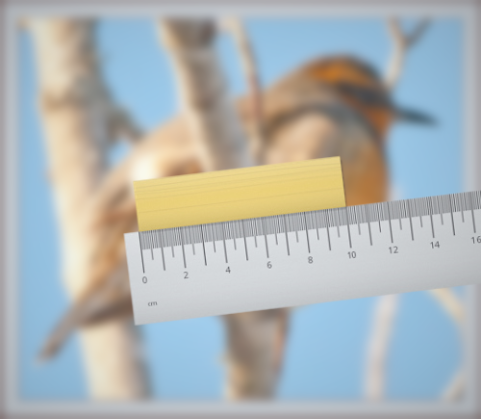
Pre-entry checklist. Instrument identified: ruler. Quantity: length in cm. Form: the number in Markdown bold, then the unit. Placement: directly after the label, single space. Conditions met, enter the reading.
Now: **10** cm
